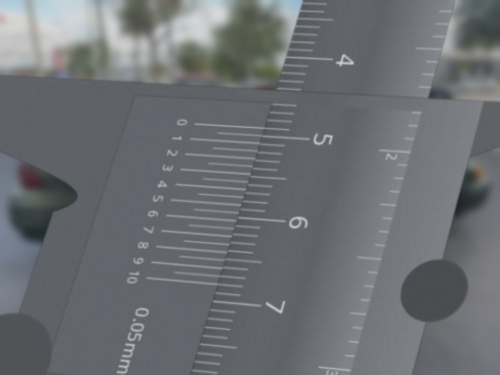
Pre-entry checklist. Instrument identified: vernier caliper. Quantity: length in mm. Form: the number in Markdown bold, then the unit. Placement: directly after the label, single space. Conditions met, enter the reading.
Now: **49.0** mm
